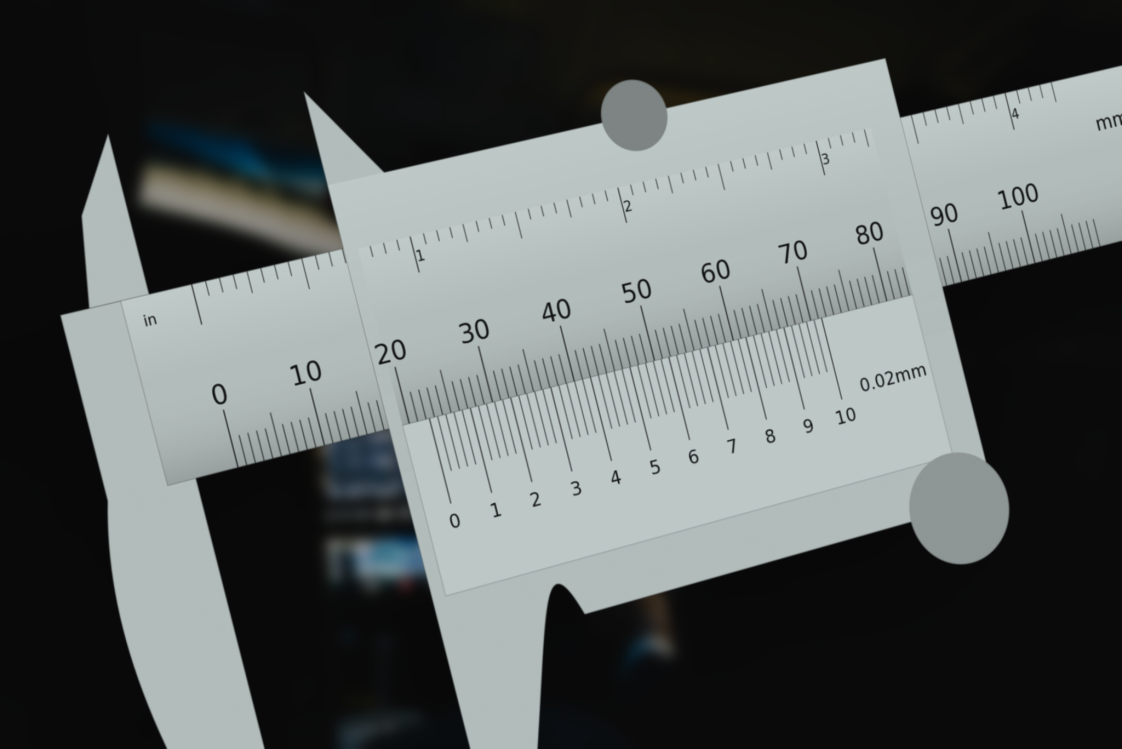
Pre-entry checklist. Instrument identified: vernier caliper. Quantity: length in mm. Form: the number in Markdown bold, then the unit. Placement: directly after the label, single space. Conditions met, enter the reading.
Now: **22.4** mm
